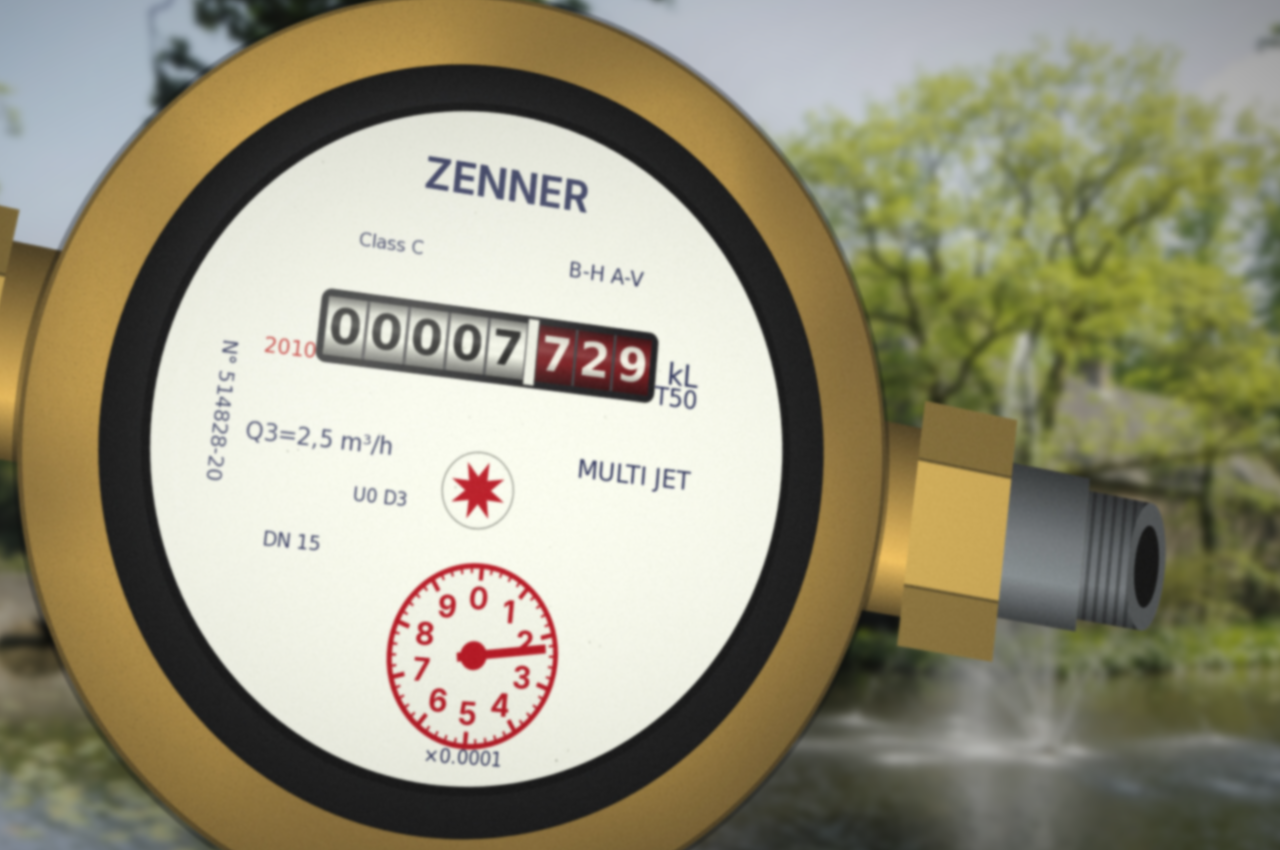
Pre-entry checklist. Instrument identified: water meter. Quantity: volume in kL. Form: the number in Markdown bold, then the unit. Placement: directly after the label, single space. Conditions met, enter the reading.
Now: **7.7292** kL
